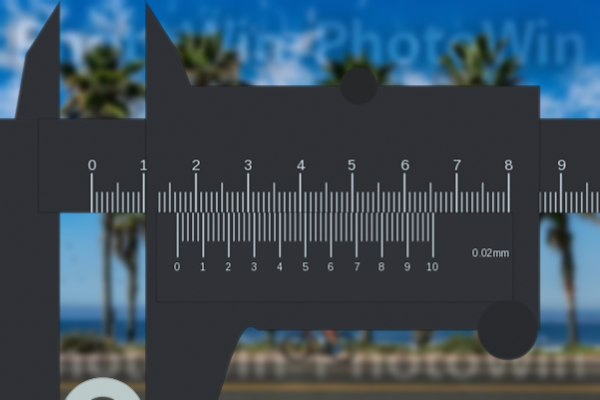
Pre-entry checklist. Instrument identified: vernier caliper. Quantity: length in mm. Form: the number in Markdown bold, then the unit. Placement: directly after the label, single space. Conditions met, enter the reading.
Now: **16.5** mm
